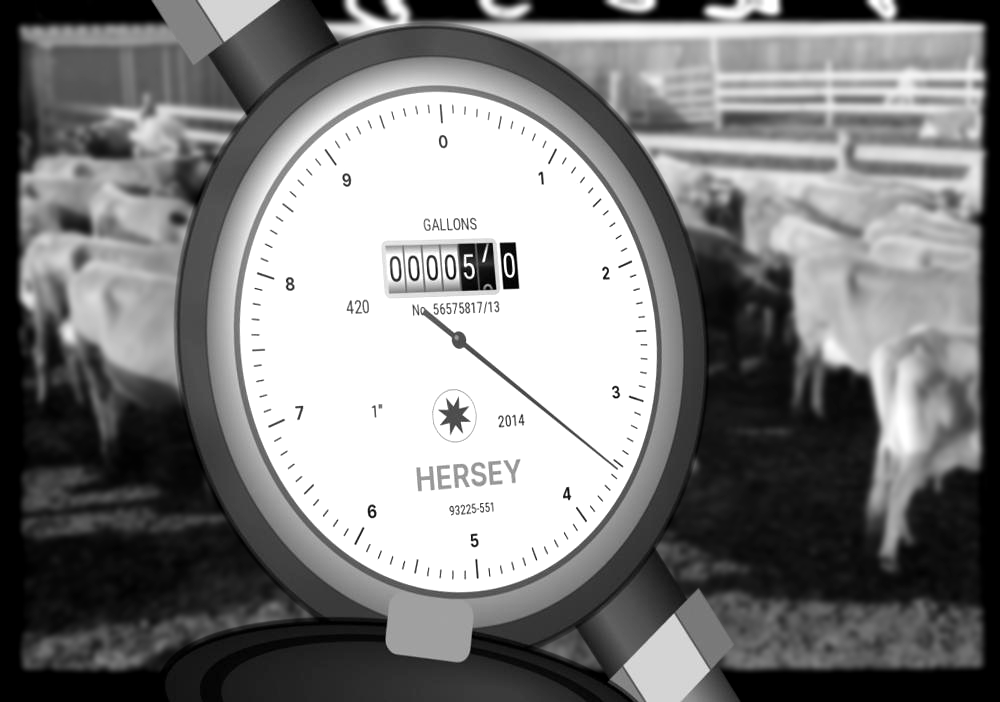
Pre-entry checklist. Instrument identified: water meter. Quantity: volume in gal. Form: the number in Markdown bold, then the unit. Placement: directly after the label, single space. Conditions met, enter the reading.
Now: **573.5** gal
